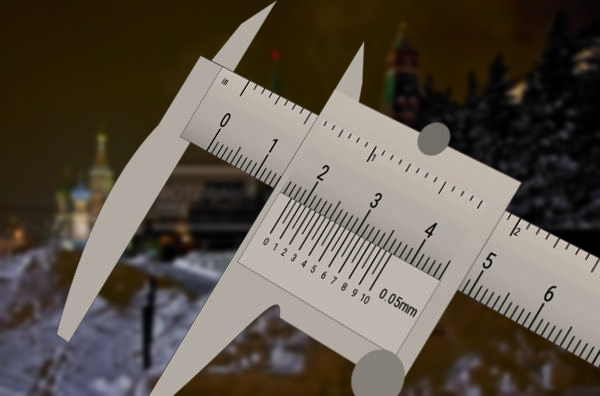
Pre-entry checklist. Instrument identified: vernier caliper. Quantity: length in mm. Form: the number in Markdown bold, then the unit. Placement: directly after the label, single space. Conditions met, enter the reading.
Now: **17.6** mm
